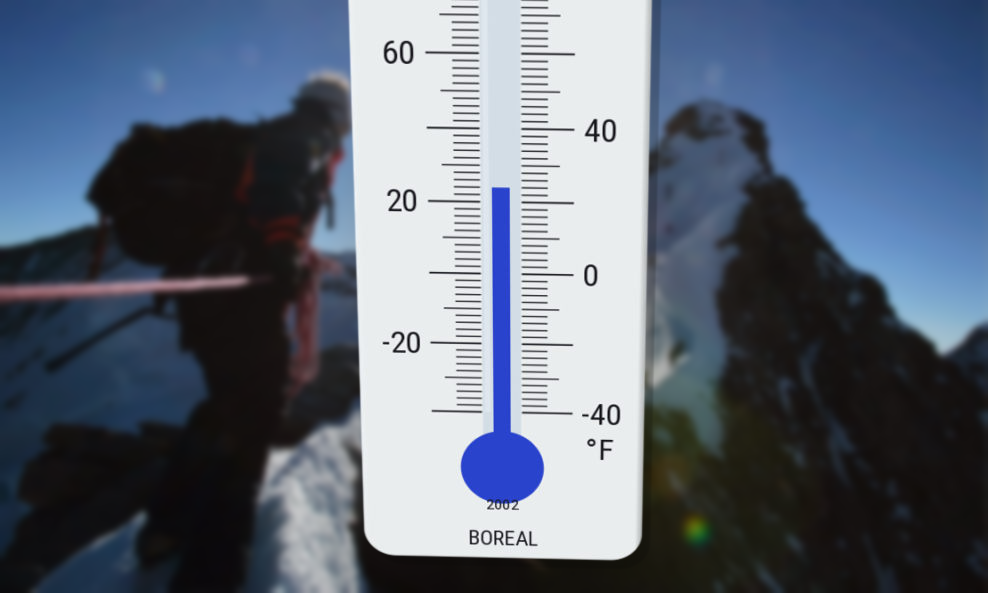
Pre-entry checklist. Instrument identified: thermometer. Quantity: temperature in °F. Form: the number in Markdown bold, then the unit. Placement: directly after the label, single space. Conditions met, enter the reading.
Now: **24** °F
